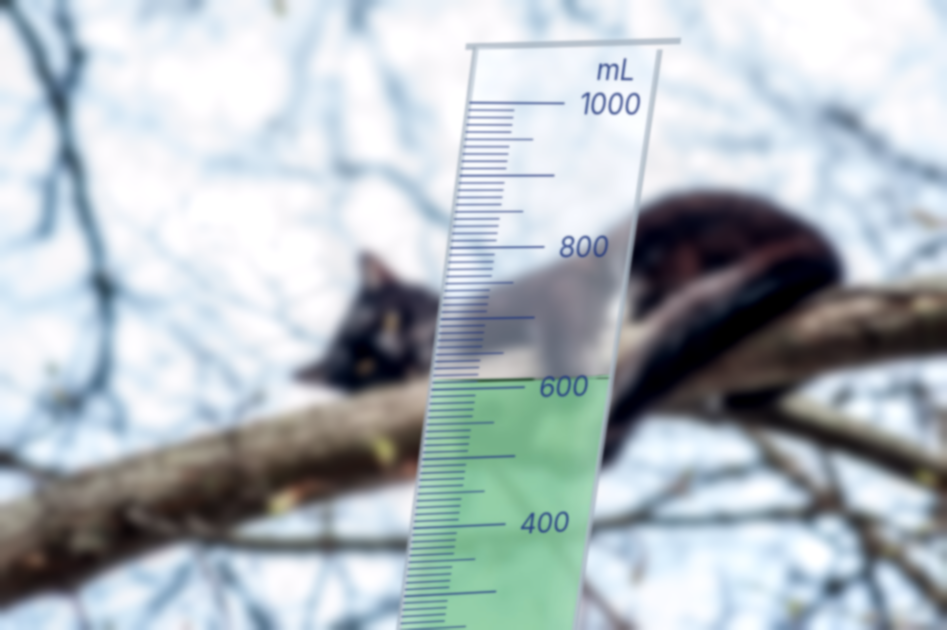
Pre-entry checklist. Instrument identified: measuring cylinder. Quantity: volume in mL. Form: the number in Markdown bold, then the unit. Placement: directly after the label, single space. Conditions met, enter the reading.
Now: **610** mL
